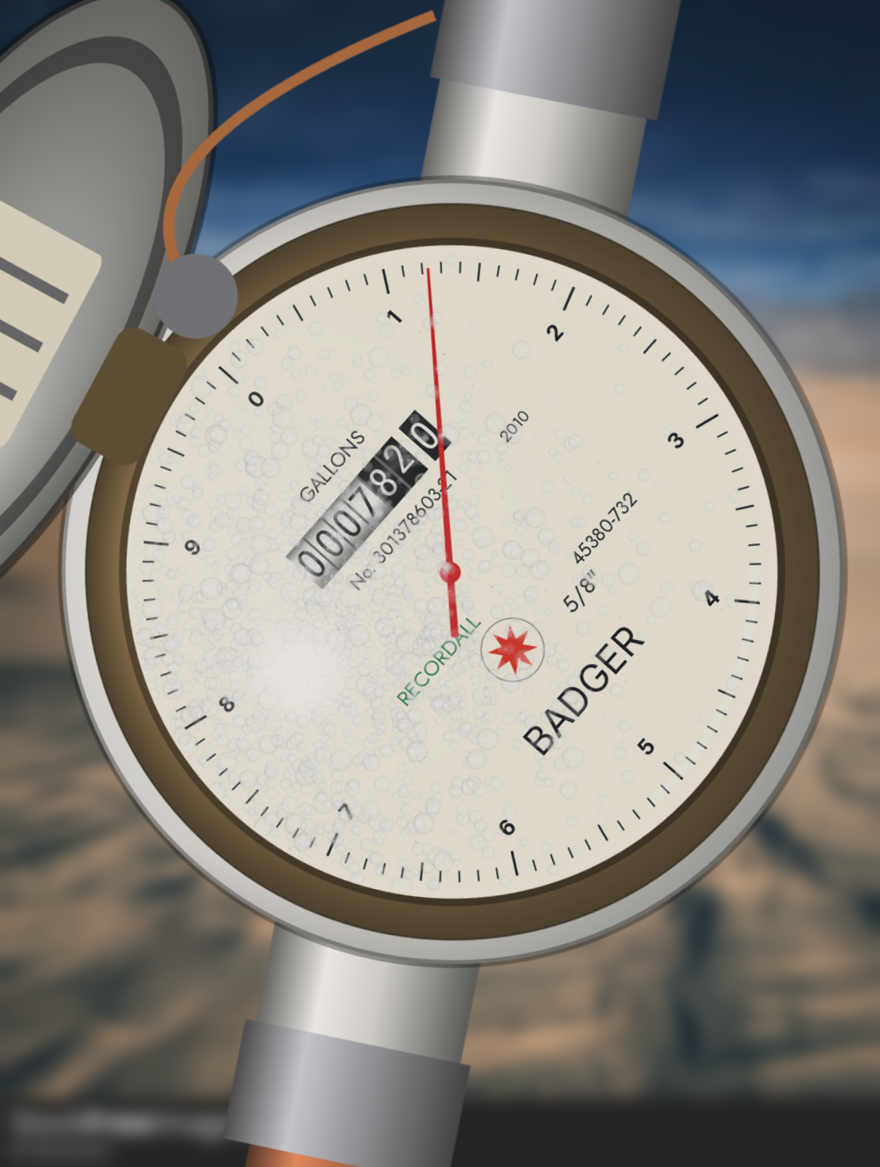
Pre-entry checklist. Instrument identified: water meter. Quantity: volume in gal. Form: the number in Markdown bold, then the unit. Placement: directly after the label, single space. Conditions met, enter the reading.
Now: **7821.2** gal
